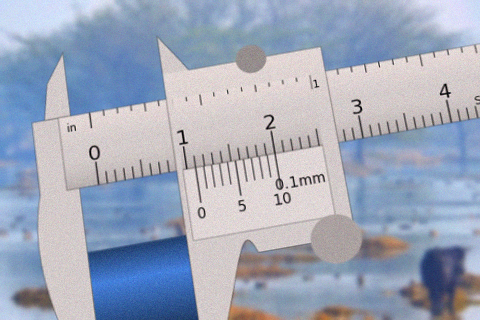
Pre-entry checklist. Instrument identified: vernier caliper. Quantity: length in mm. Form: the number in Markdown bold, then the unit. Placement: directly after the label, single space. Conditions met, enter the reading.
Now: **11.0** mm
